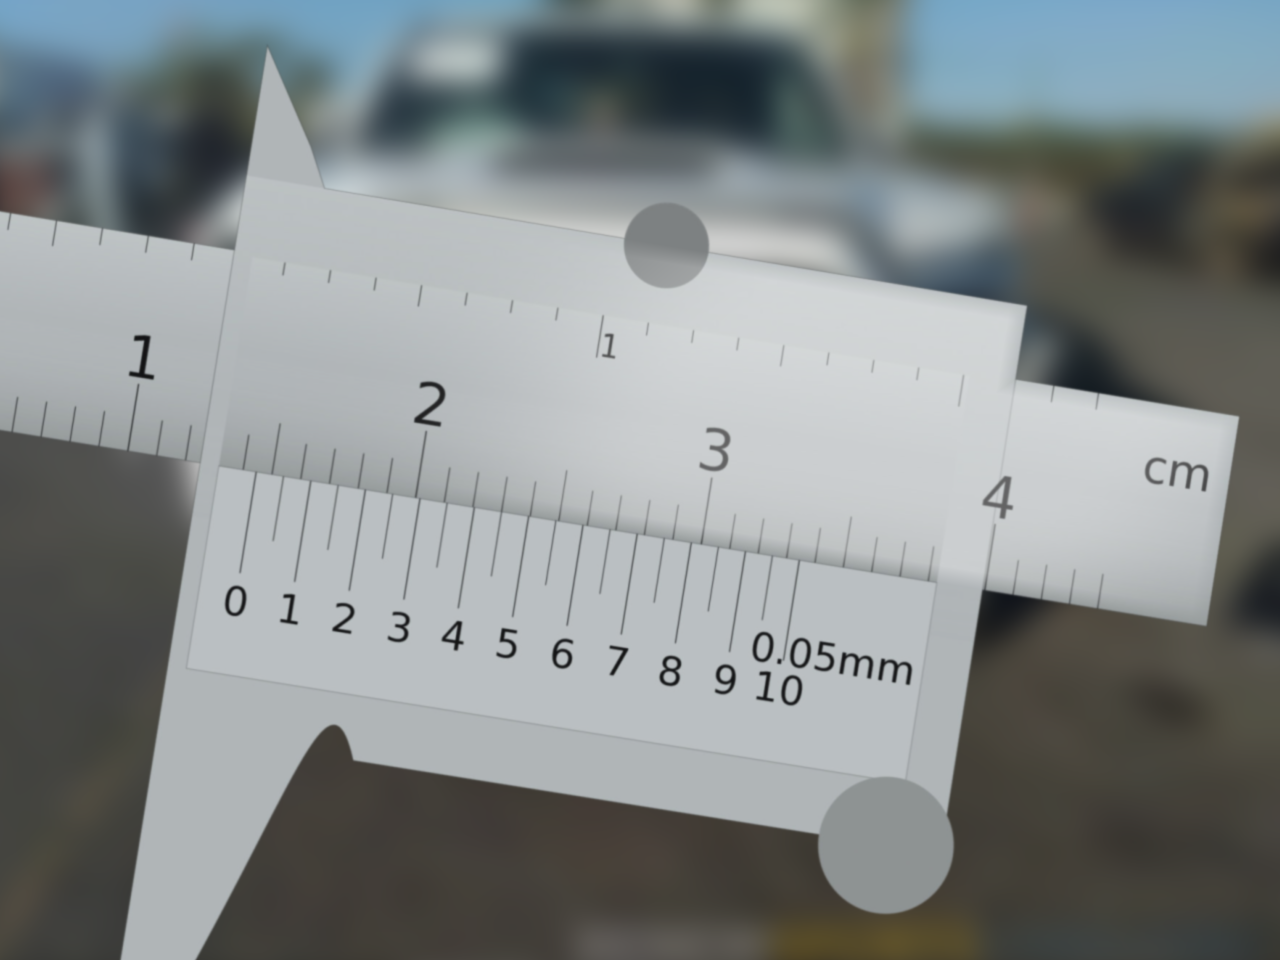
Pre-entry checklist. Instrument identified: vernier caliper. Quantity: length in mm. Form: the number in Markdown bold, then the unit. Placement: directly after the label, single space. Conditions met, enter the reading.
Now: **14.45** mm
